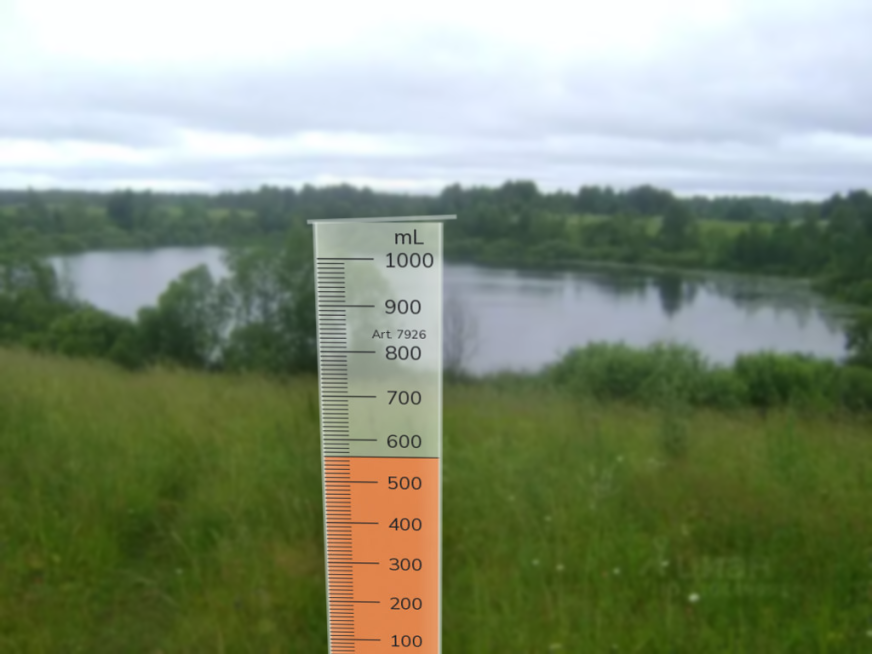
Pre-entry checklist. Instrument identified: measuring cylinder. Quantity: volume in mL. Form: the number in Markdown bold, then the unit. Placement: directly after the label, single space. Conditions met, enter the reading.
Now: **560** mL
